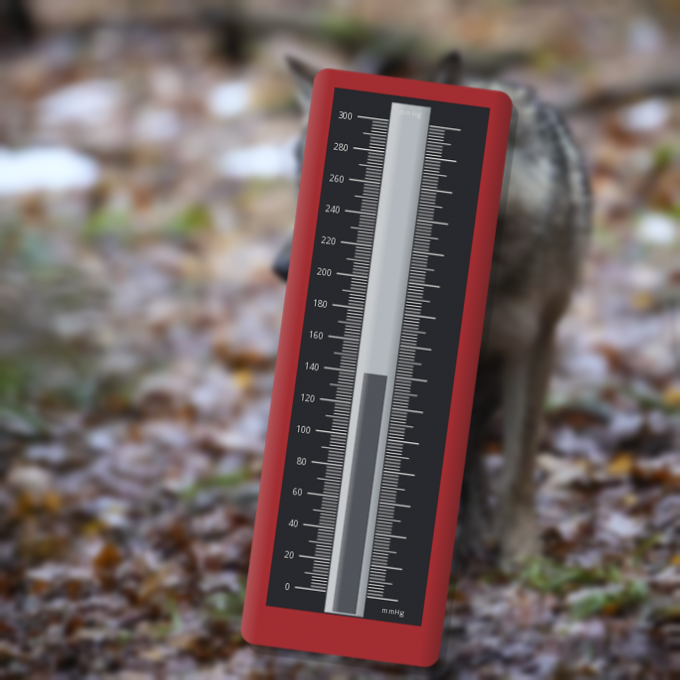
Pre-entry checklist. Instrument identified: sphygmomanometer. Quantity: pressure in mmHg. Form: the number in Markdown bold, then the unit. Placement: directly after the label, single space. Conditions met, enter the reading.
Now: **140** mmHg
